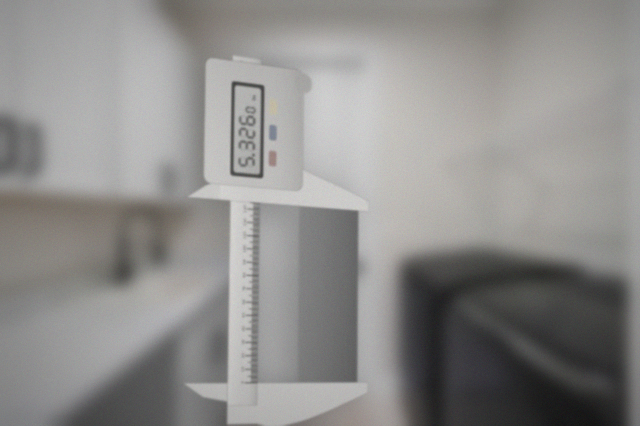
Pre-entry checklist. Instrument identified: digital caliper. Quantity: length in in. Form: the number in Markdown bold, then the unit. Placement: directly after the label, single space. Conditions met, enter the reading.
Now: **5.3260** in
